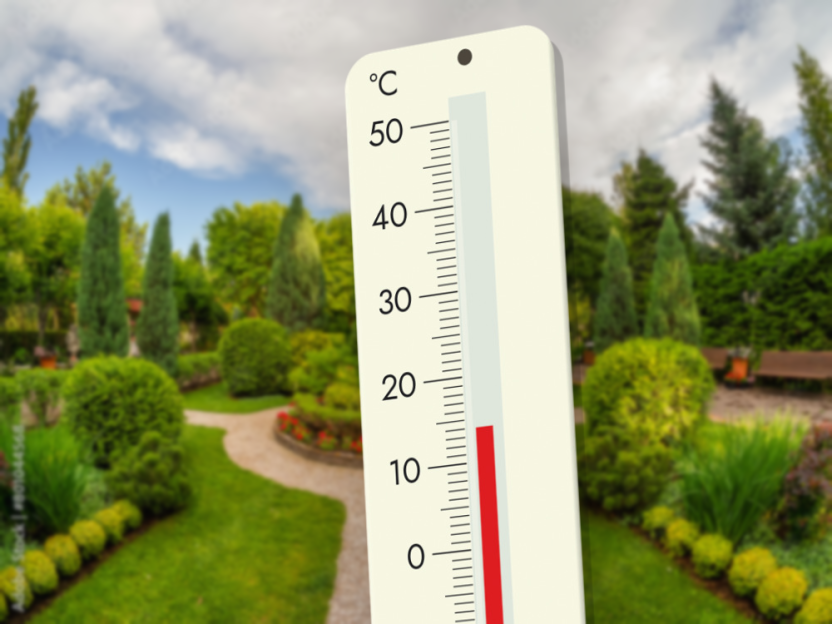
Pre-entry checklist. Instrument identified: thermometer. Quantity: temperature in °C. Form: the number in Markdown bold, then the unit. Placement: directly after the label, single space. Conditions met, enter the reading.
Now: **14** °C
